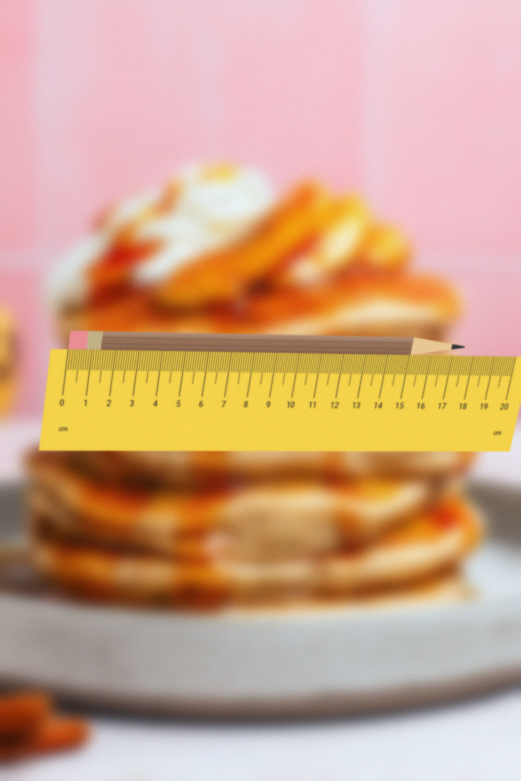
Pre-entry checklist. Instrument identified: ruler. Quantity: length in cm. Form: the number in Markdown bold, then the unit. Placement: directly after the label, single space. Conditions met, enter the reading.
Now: **17.5** cm
